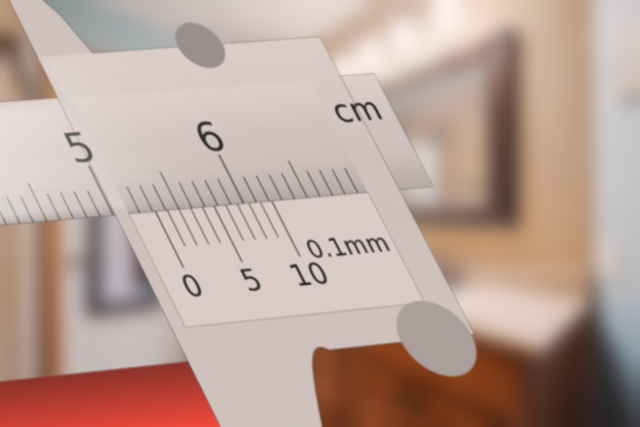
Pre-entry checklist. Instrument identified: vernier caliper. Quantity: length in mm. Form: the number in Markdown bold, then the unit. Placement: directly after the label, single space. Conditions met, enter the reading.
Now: **53.2** mm
